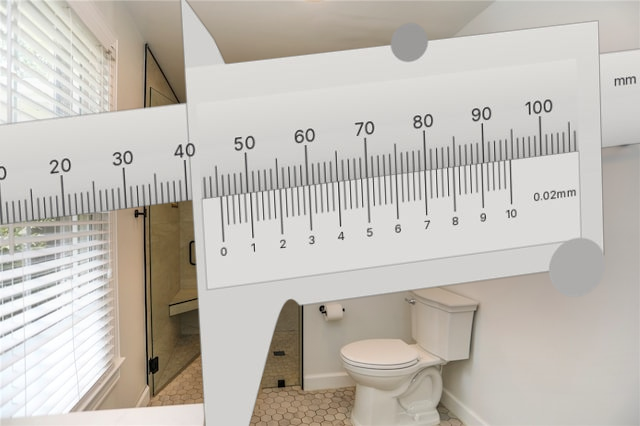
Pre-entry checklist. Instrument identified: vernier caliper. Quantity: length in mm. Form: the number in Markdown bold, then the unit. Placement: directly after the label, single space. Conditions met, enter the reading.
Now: **45.6** mm
